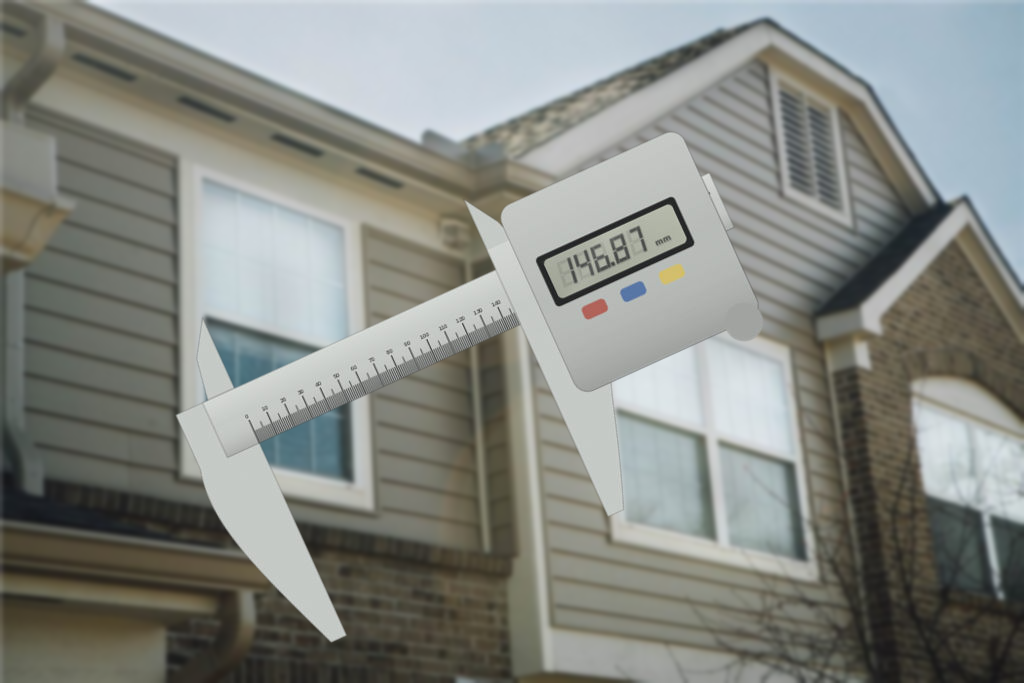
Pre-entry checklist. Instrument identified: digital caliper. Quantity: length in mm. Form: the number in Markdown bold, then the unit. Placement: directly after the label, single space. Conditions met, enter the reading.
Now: **146.87** mm
